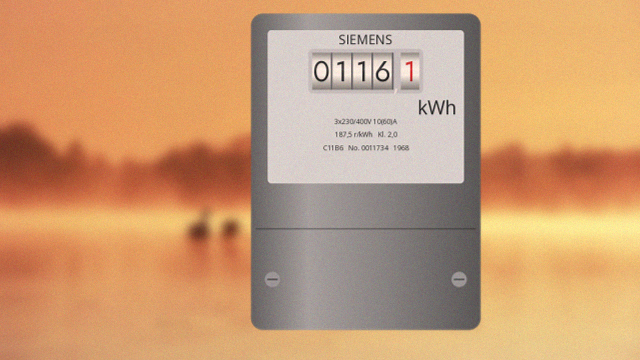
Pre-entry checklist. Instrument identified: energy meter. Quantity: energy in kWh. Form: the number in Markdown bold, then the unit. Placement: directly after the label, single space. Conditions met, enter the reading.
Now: **116.1** kWh
